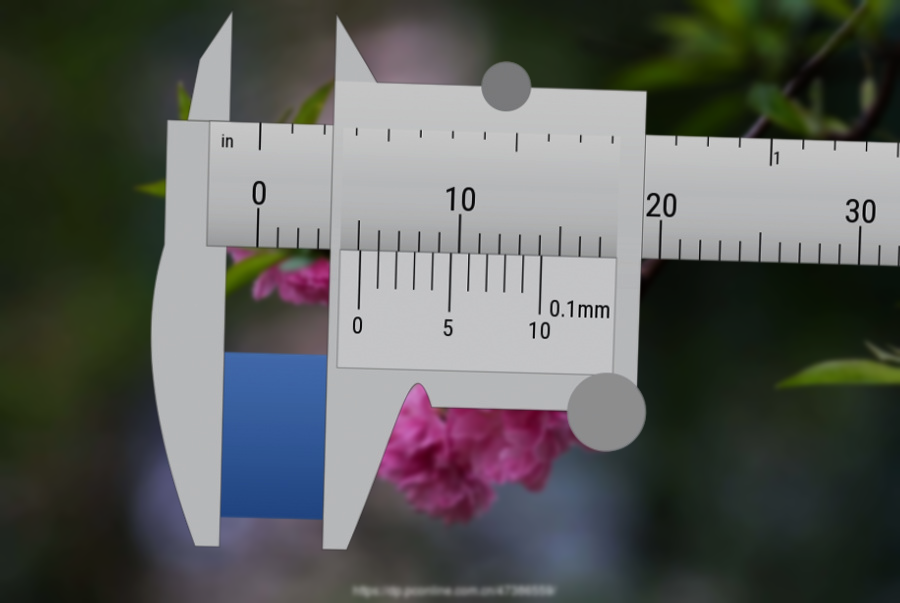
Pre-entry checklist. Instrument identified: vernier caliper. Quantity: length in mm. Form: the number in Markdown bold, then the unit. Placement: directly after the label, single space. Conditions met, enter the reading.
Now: **5.1** mm
